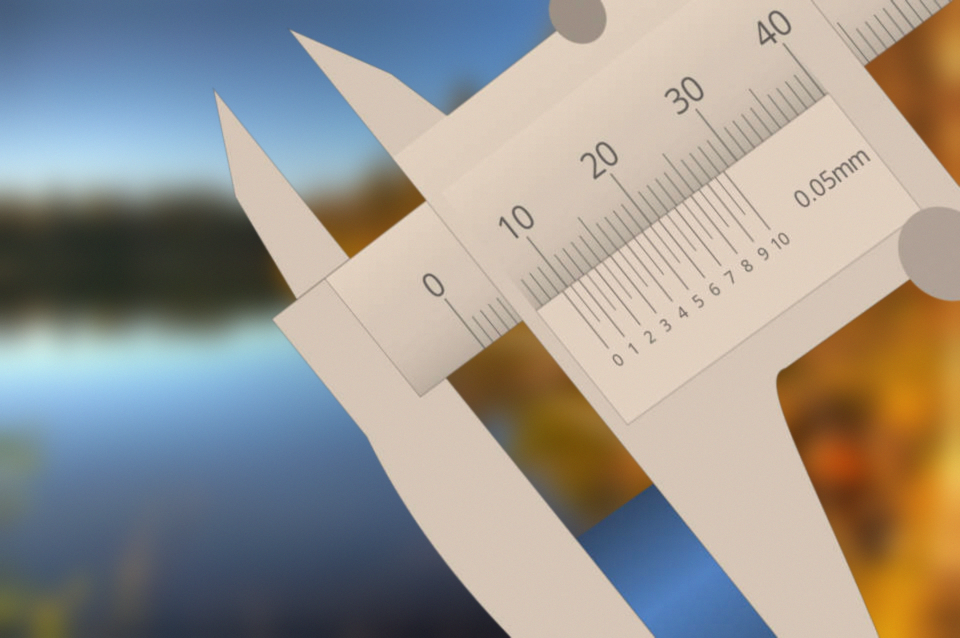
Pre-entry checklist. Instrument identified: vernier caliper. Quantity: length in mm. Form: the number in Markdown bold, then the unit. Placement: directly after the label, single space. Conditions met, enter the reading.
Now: **9.4** mm
